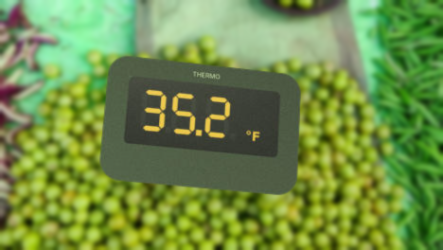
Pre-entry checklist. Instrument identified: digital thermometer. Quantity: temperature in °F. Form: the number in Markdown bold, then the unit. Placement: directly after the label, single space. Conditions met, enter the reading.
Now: **35.2** °F
